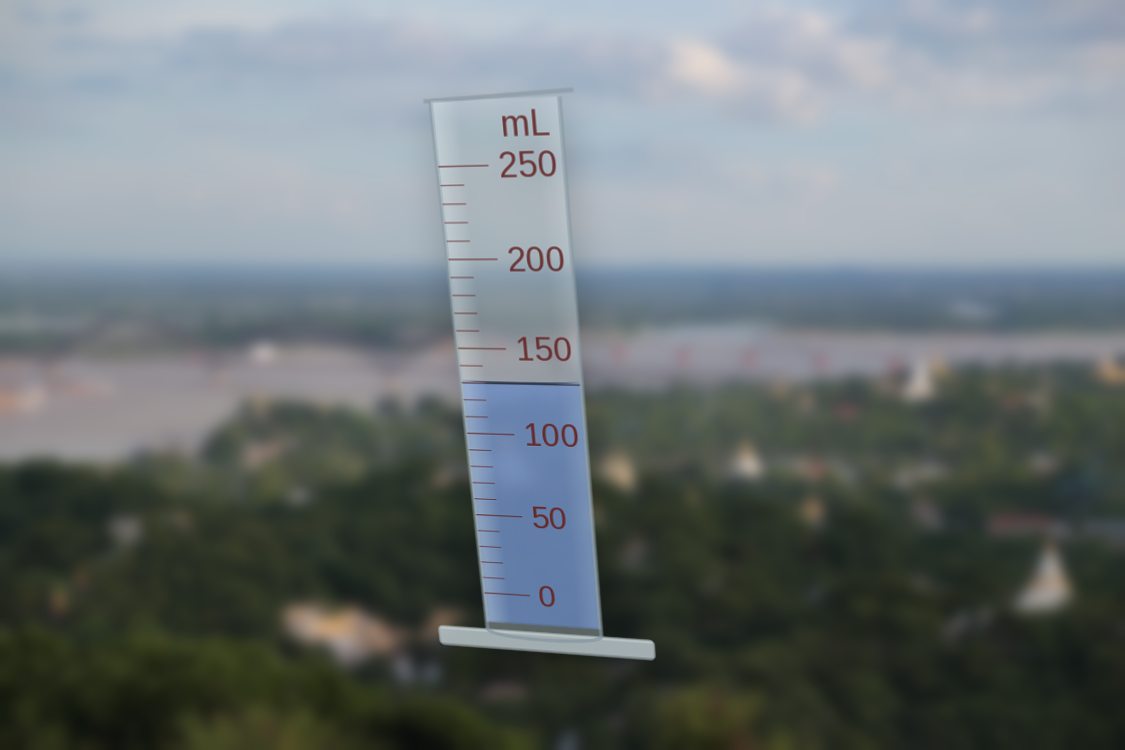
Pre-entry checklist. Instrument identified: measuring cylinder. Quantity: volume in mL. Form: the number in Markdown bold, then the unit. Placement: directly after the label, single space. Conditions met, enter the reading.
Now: **130** mL
